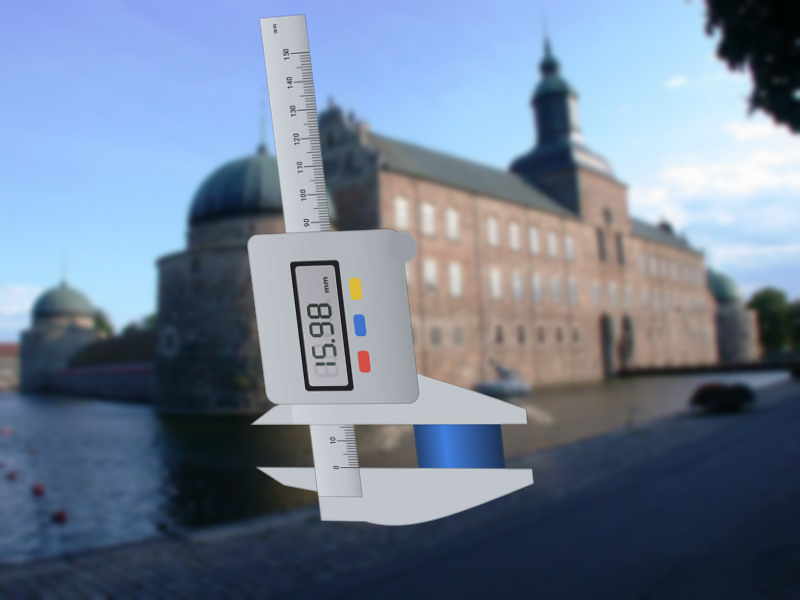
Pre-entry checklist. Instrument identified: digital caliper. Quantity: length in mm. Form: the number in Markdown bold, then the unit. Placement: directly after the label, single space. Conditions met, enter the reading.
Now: **15.98** mm
